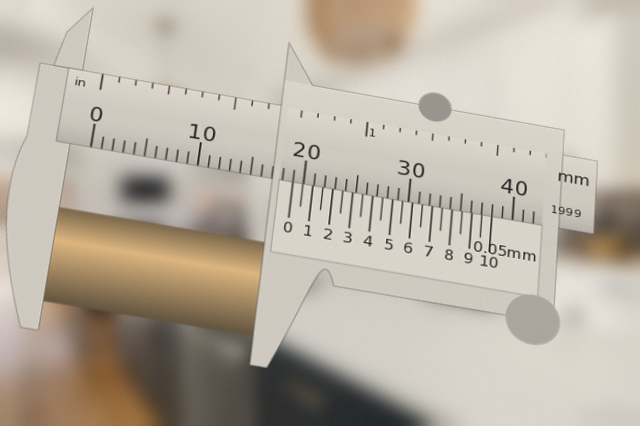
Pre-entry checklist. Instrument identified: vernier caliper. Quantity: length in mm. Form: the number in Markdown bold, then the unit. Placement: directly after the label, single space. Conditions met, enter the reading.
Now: **19.0** mm
